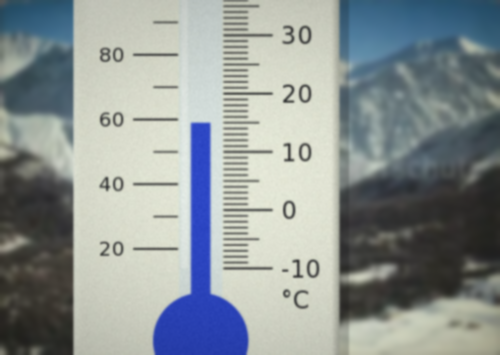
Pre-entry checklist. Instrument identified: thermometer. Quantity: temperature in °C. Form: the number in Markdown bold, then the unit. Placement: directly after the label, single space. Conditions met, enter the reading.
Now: **15** °C
